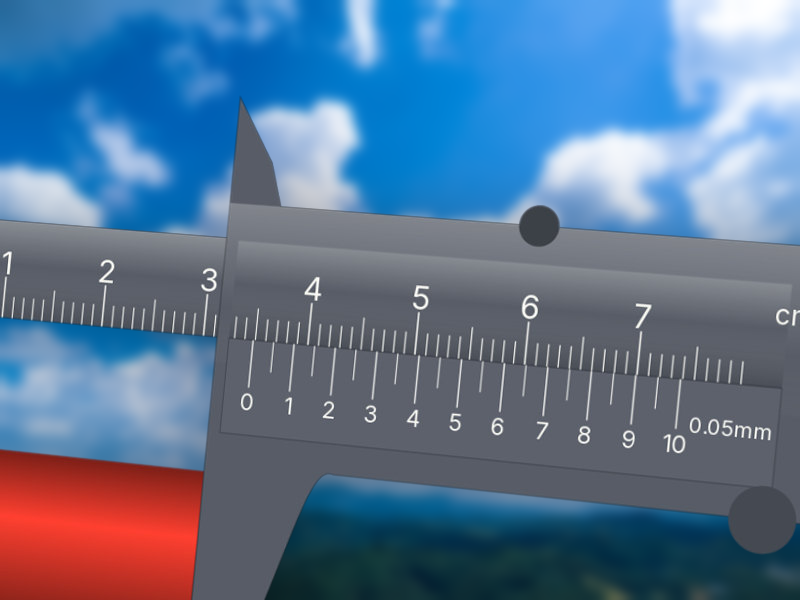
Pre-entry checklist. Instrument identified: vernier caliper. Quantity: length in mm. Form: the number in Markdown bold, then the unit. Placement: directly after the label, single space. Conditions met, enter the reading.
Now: **34.8** mm
